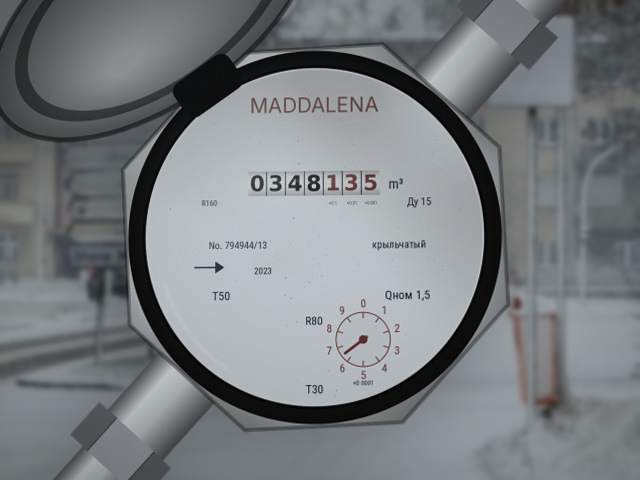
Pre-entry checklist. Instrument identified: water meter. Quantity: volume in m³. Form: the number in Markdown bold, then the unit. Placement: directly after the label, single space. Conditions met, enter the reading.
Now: **348.1356** m³
